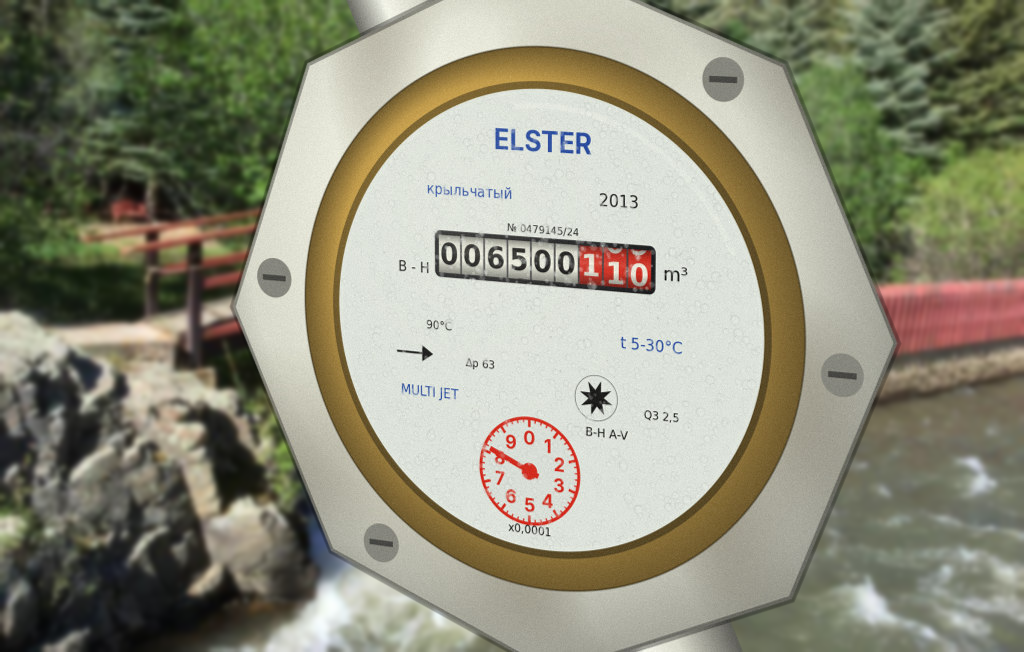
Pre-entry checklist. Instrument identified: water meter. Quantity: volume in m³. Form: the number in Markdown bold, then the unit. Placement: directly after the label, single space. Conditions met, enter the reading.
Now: **6500.1098** m³
